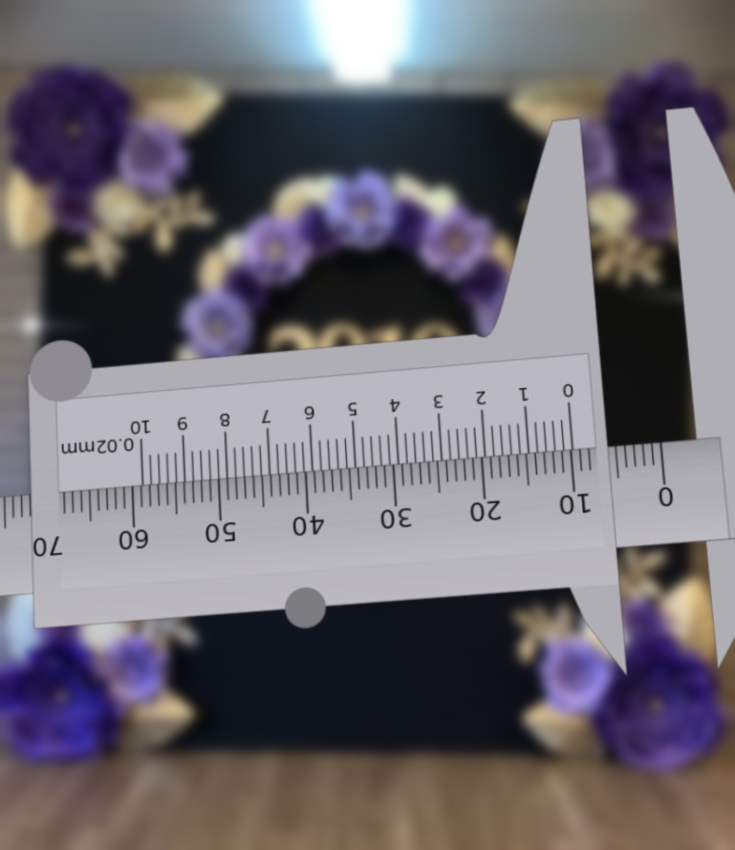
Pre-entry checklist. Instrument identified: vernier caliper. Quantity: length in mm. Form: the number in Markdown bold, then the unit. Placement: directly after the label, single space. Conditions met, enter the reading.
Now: **9.8** mm
